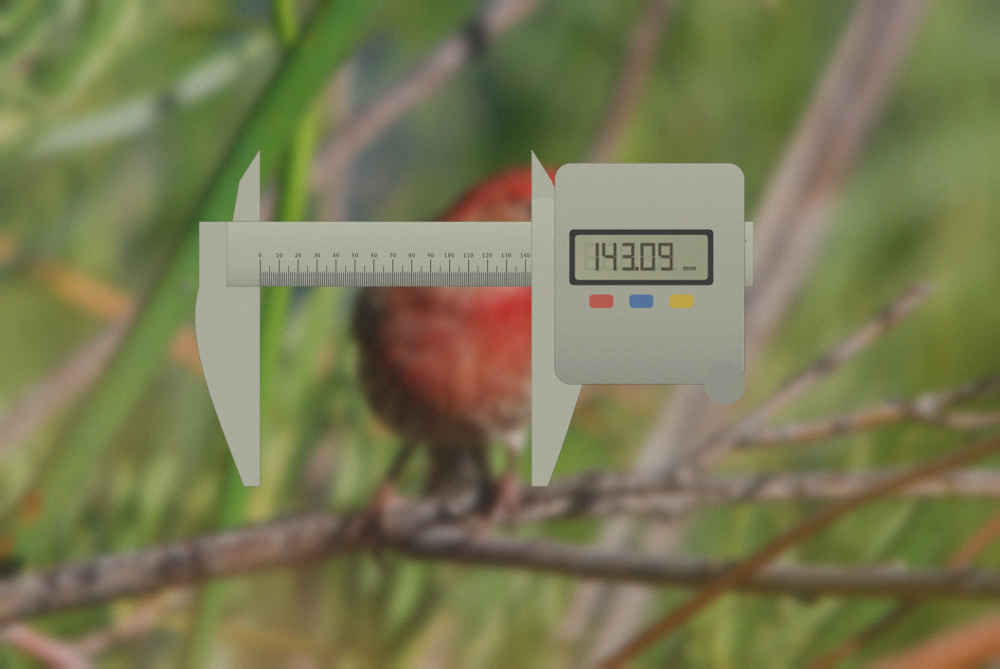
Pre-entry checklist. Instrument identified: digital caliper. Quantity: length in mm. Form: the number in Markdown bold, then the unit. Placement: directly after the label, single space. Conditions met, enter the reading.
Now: **143.09** mm
